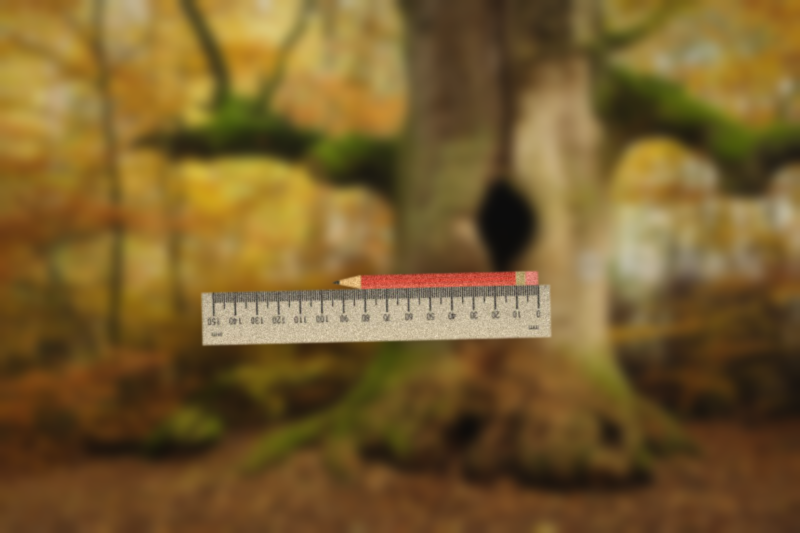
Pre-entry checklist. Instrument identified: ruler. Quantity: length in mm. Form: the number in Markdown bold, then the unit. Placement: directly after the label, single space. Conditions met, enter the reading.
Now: **95** mm
